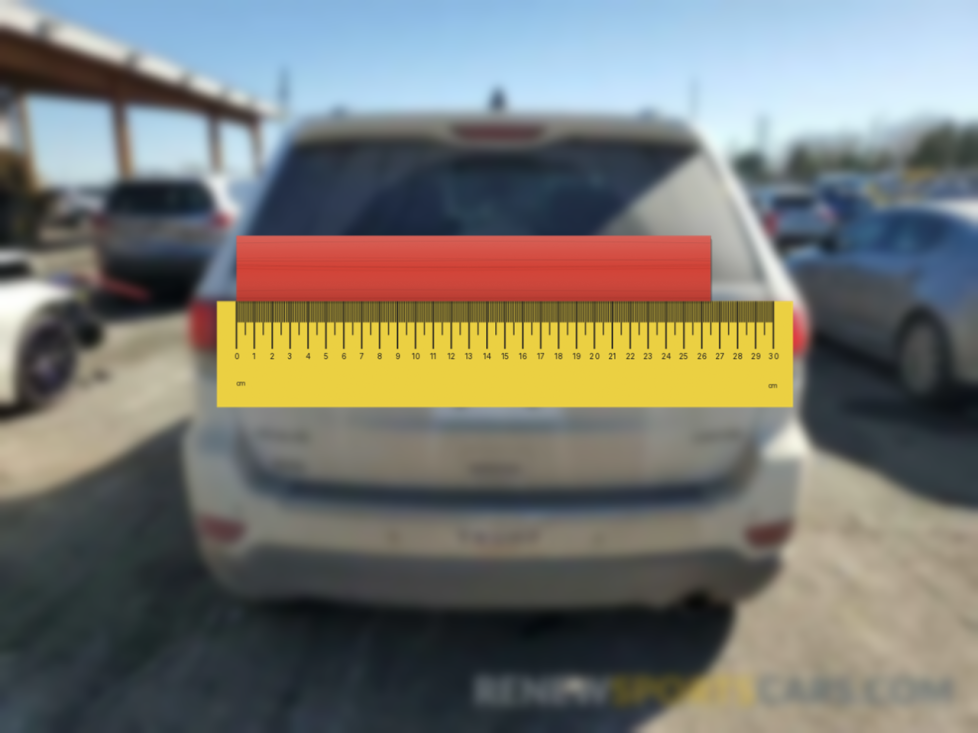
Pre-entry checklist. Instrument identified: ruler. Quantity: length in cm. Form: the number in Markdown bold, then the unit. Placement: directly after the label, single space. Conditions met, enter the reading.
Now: **26.5** cm
